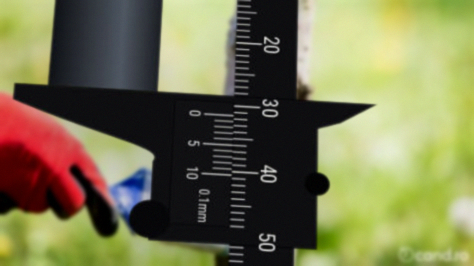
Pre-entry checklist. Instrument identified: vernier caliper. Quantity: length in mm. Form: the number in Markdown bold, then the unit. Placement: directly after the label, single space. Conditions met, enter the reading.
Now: **31.5** mm
